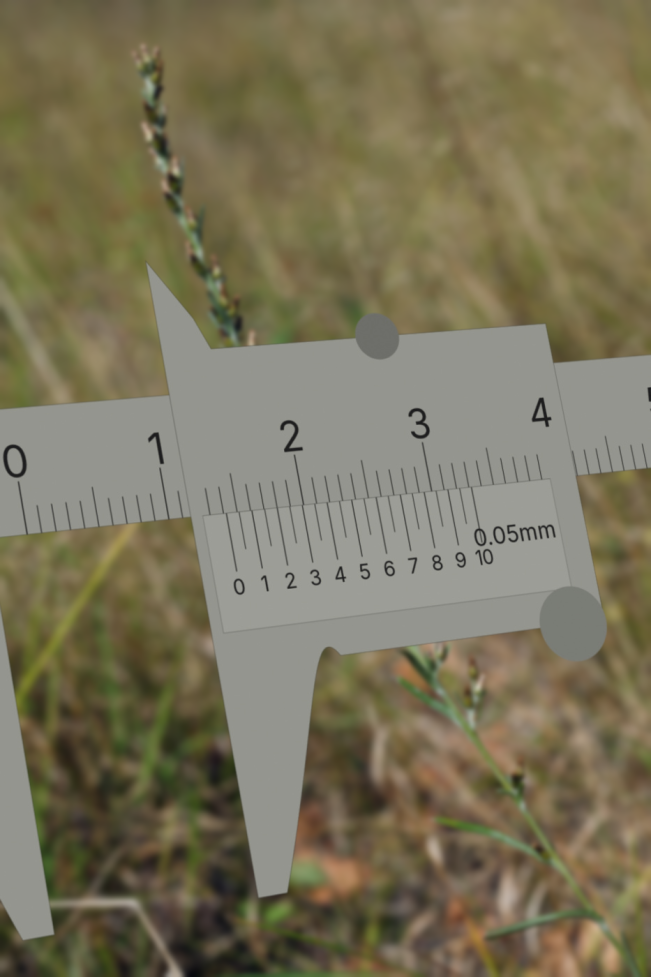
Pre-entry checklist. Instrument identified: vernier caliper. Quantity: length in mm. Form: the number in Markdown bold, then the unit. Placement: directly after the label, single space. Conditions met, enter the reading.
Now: **14.2** mm
